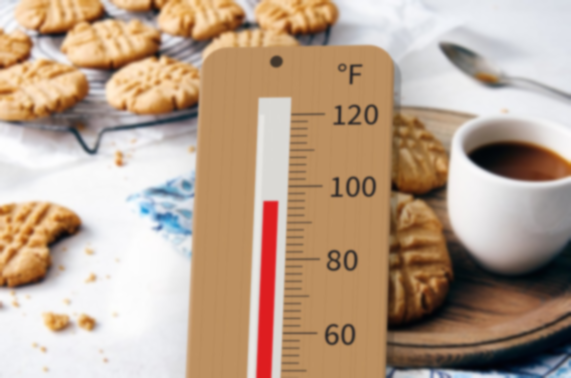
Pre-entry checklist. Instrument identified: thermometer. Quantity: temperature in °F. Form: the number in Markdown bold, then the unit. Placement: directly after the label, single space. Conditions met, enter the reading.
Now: **96** °F
